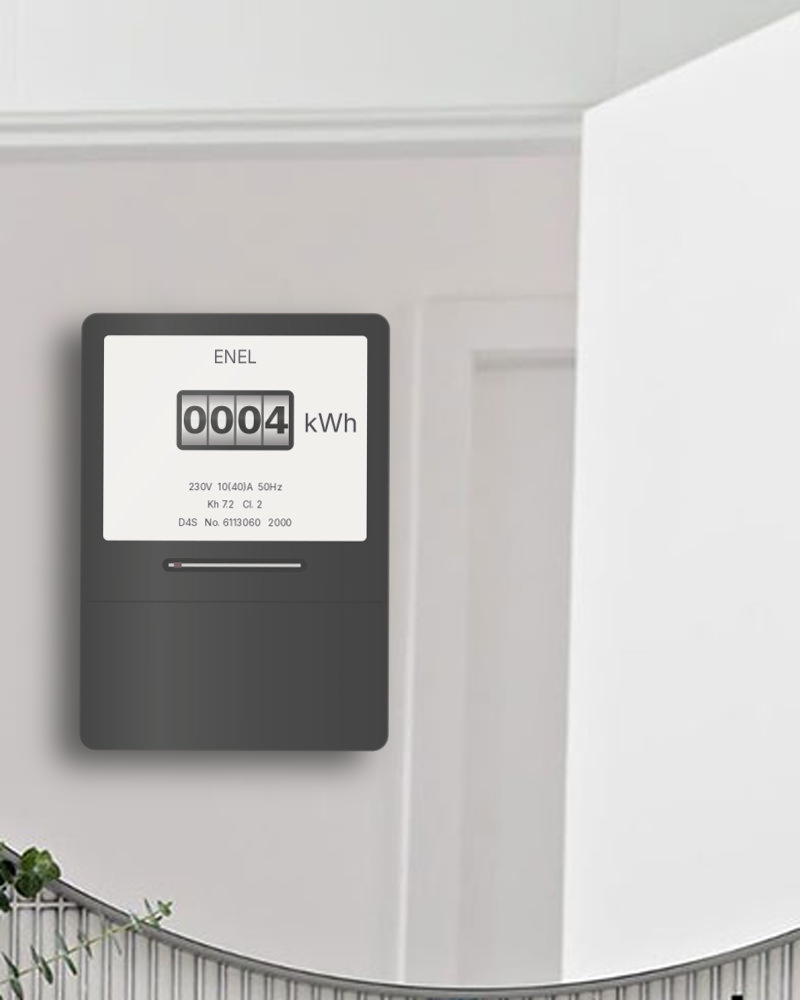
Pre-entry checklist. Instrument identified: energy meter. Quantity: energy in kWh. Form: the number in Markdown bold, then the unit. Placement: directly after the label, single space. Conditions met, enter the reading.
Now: **4** kWh
